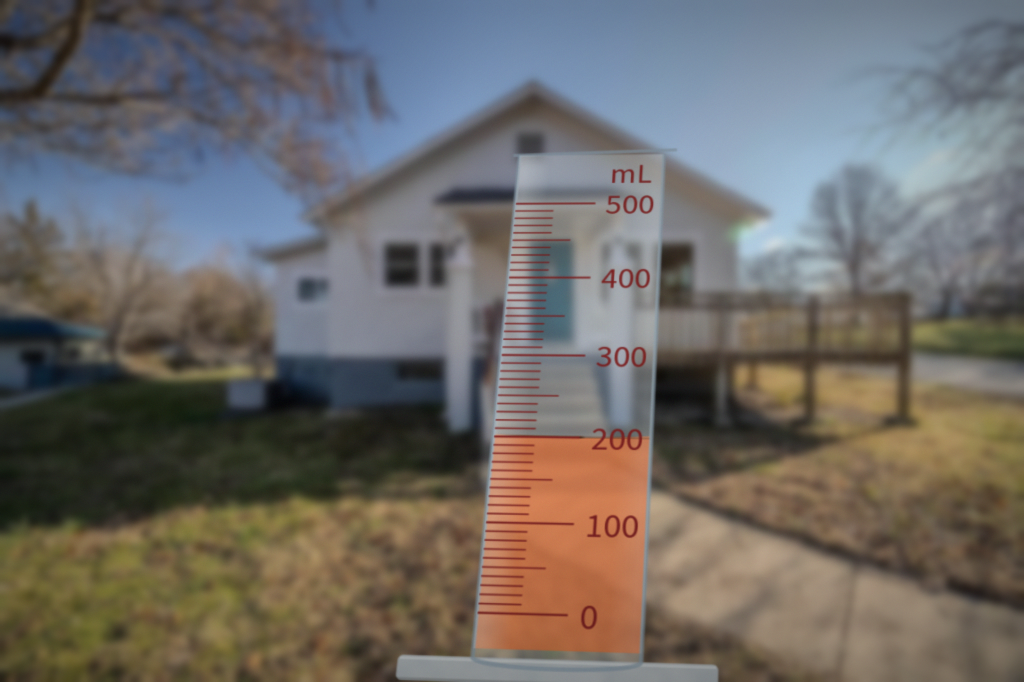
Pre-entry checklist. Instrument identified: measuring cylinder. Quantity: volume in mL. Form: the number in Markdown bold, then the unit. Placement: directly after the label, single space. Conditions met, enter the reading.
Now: **200** mL
